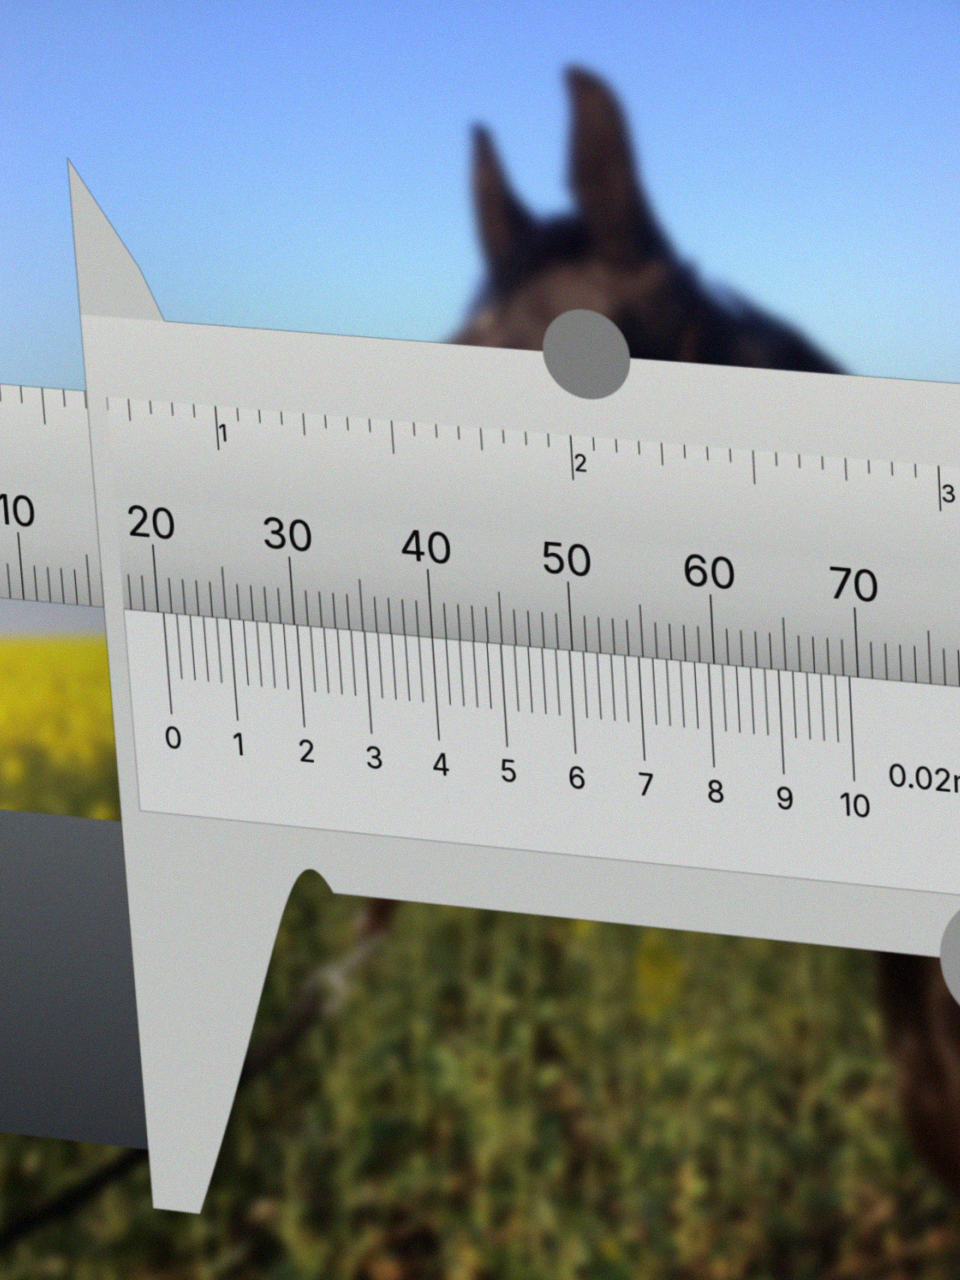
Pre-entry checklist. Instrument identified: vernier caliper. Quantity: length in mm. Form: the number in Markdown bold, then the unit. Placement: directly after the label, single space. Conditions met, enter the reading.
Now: **20.4** mm
